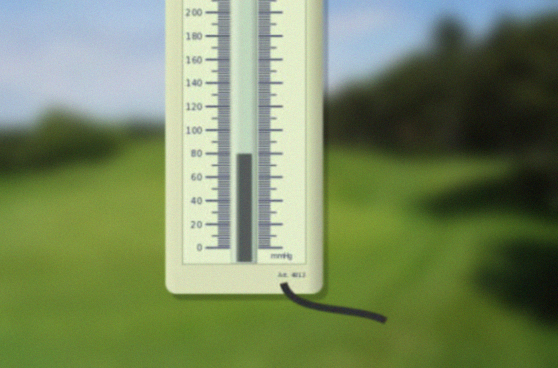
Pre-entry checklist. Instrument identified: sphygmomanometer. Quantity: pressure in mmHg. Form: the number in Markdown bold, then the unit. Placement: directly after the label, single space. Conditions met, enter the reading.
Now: **80** mmHg
